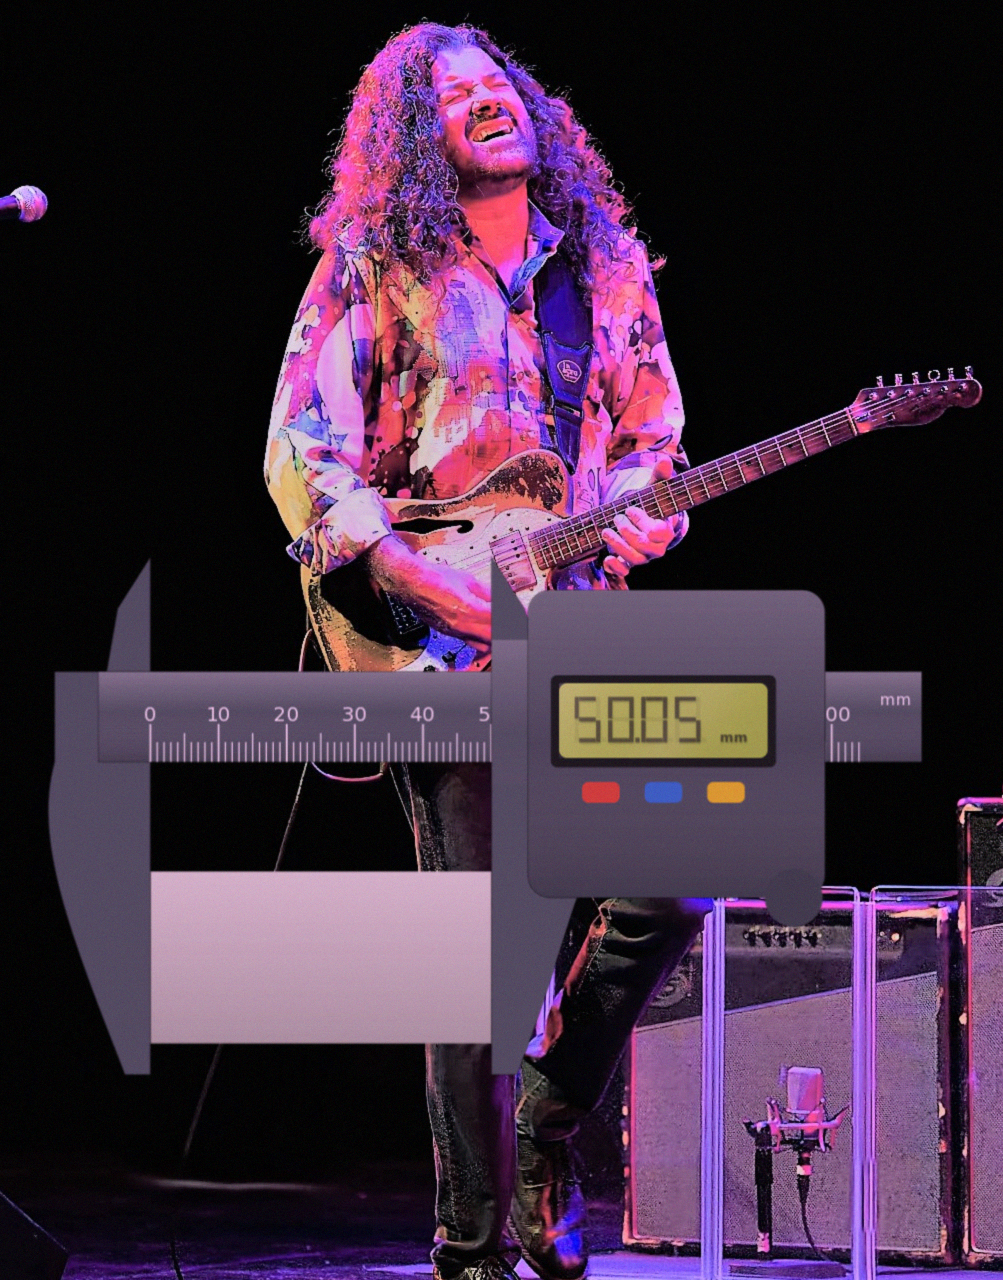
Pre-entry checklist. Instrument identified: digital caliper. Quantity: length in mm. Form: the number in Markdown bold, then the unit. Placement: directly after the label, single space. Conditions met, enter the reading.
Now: **50.05** mm
